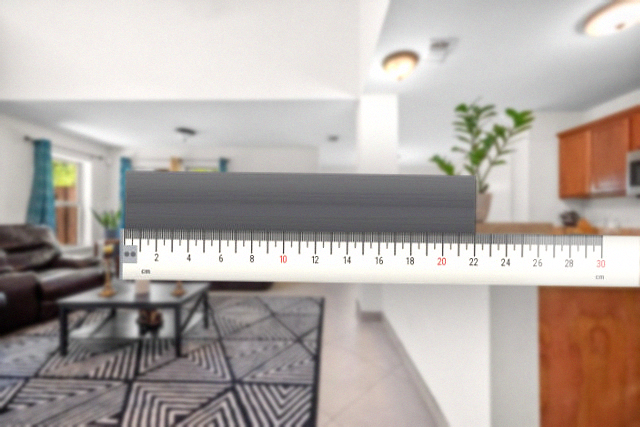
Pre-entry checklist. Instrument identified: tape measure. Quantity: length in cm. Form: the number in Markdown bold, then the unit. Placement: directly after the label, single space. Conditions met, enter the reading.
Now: **22** cm
